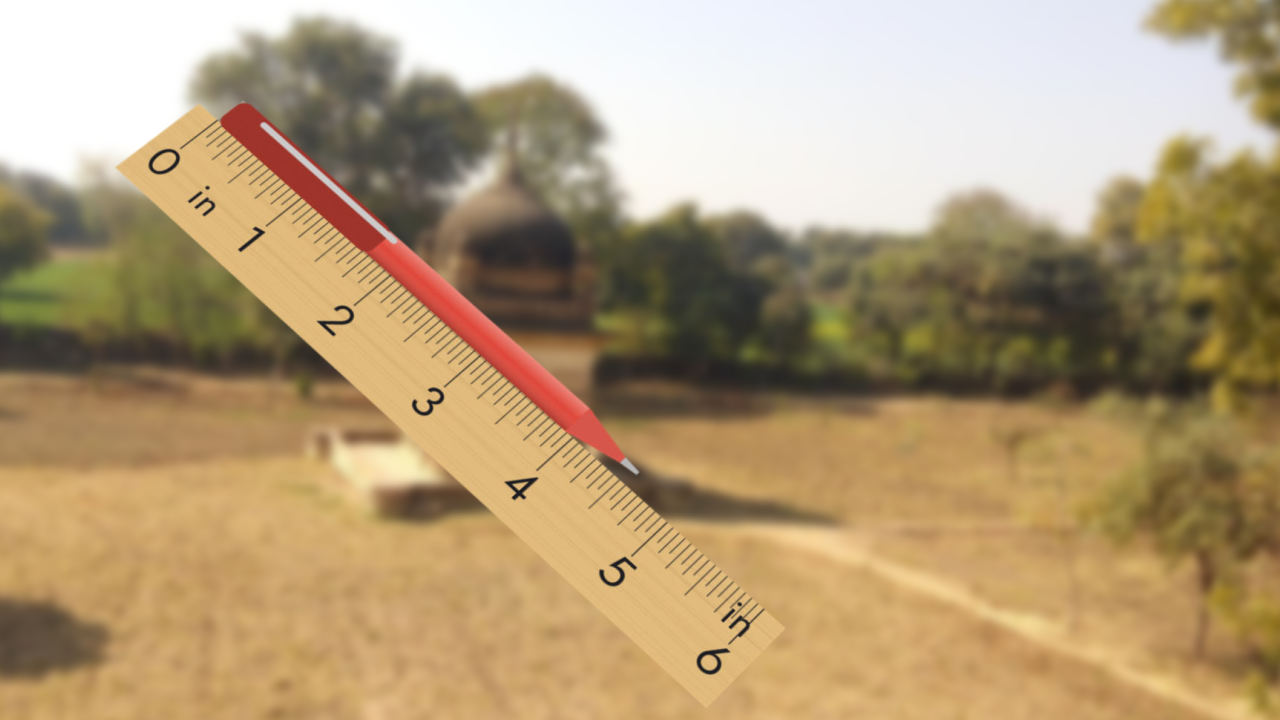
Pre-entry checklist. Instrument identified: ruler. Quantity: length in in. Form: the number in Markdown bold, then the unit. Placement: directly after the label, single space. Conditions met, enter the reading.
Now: **4.5625** in
